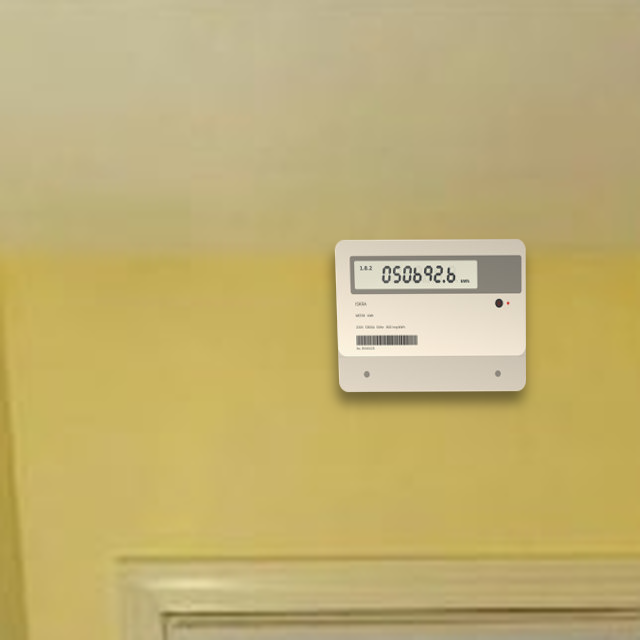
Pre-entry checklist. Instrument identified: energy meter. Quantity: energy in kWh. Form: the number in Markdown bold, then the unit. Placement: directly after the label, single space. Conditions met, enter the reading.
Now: **50692.6** kWh
